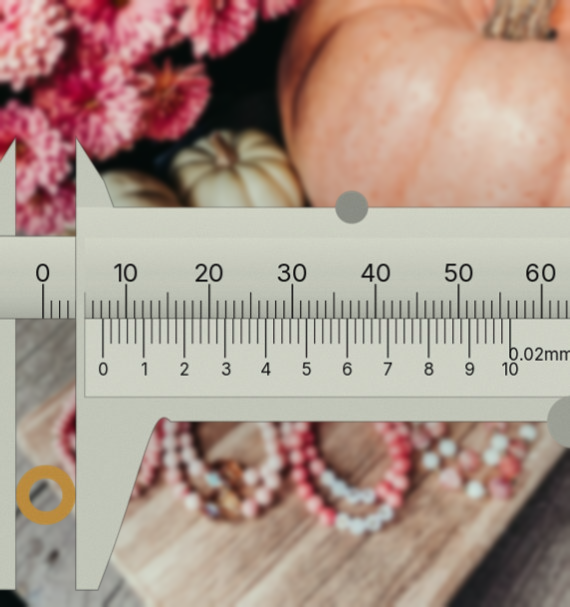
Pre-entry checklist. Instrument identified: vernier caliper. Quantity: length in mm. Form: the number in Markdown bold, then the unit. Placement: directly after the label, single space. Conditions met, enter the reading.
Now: **7.2** mm
